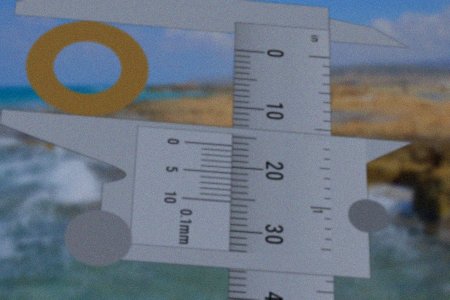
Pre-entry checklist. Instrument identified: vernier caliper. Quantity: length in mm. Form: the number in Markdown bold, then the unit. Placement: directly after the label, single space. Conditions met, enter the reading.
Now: **16.5** mm
